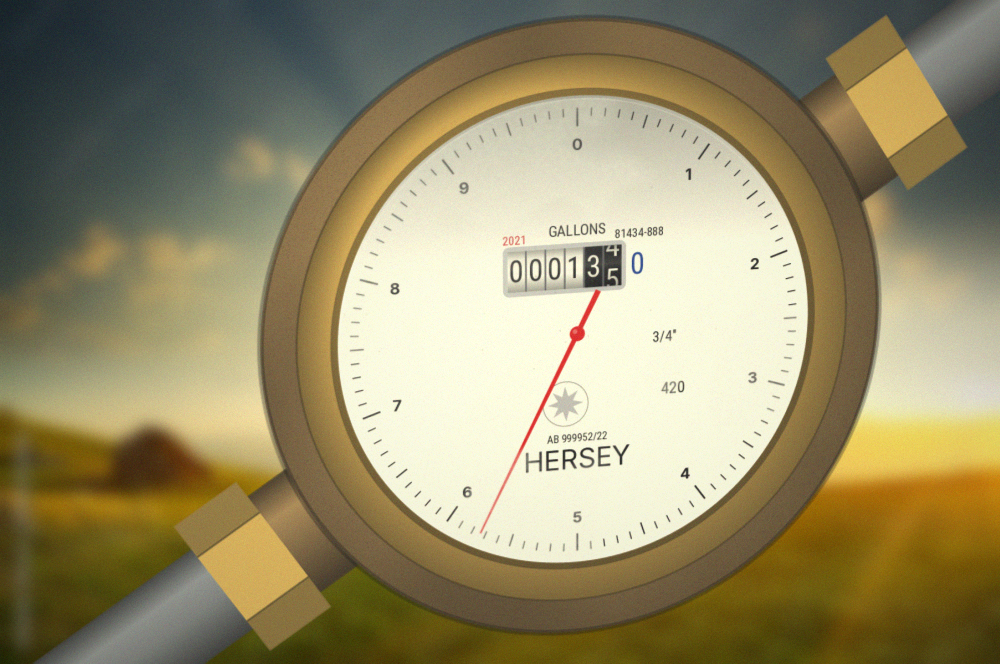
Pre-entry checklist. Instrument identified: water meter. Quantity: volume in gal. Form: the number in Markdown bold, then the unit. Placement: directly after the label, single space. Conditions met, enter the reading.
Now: **1345.7** gal
